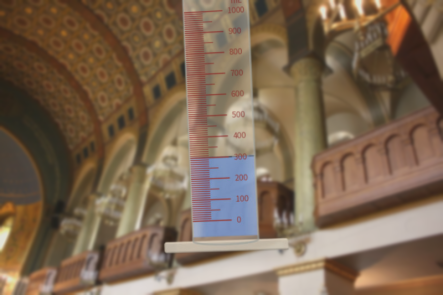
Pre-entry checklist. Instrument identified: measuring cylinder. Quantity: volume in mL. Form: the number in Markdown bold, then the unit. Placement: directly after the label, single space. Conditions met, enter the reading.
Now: **300** mL
